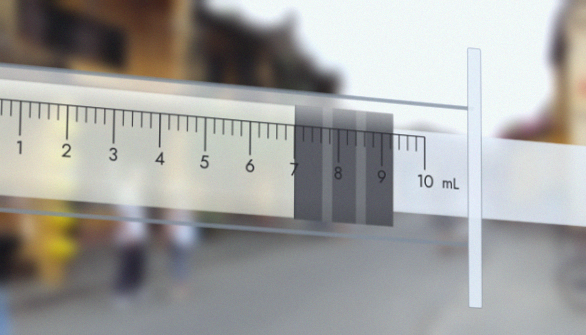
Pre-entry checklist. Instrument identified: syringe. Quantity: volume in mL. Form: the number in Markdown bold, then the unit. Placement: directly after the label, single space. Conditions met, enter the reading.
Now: **7** mL
